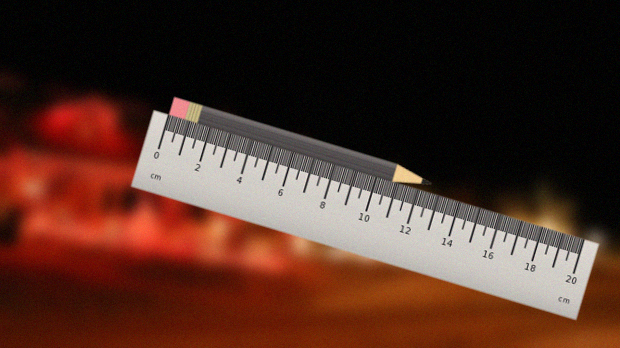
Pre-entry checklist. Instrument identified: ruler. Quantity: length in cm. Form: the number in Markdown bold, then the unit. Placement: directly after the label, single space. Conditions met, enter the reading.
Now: **12.5** cm
